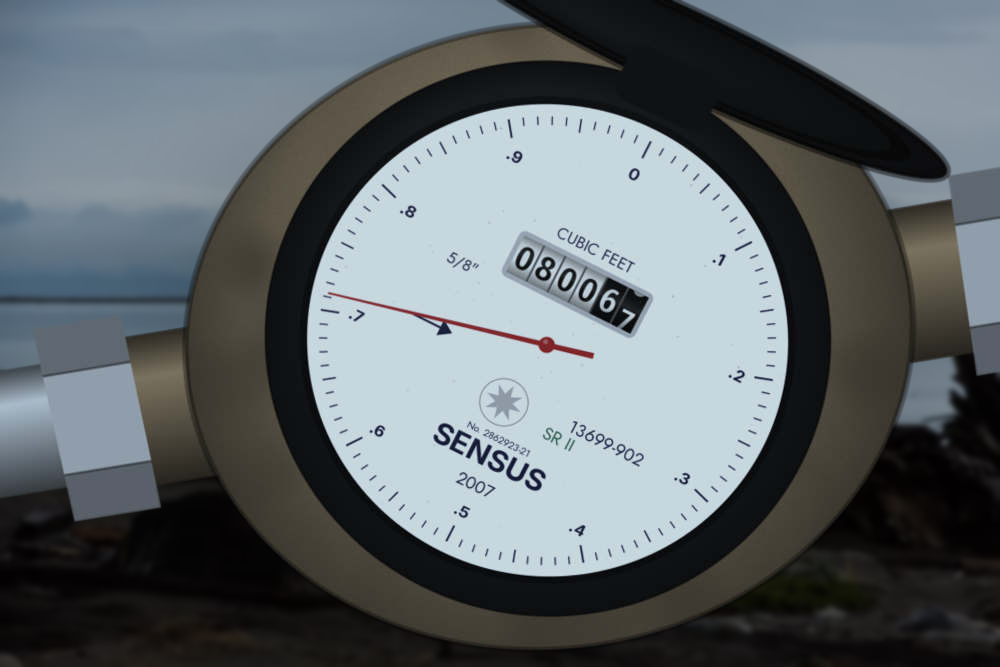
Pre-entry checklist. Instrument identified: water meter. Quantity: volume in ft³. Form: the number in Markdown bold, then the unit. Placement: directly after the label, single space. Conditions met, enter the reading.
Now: **80066.71** ft³
